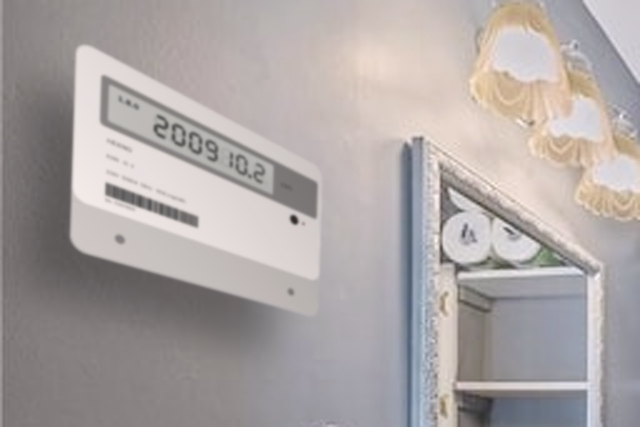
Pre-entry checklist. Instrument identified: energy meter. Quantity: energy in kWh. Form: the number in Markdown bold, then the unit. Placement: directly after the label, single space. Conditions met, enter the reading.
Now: **200910.2** kWh
